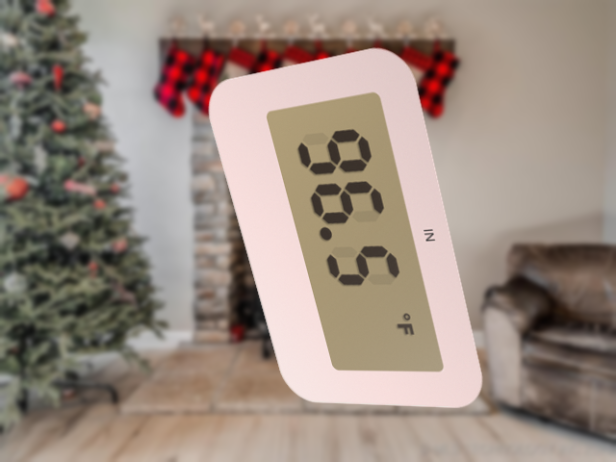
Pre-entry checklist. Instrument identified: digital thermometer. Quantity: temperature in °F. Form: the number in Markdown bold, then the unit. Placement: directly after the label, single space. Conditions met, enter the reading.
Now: **96.5** °F
